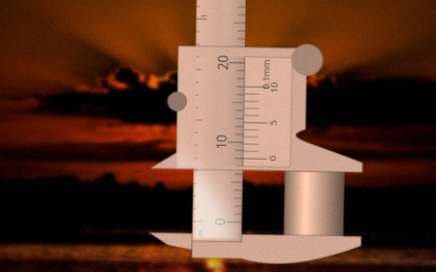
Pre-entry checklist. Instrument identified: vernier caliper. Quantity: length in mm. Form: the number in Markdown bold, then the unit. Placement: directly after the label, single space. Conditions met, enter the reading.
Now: **8.0** mm
